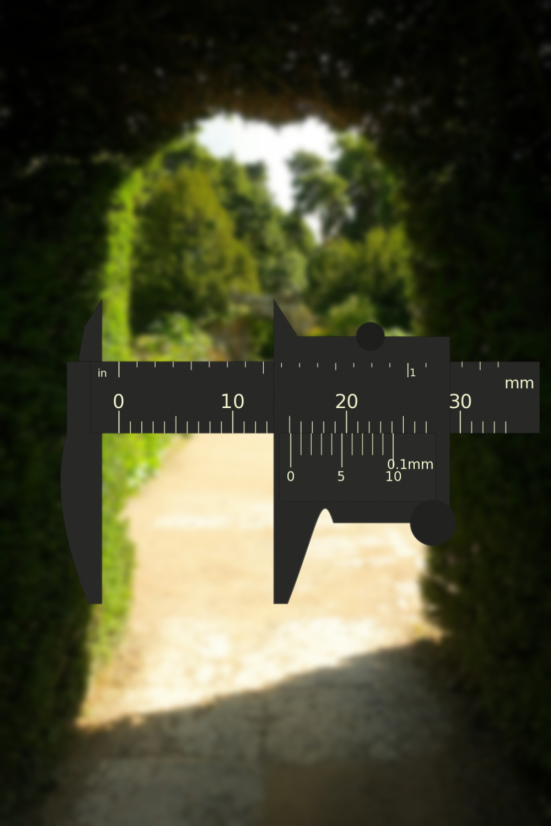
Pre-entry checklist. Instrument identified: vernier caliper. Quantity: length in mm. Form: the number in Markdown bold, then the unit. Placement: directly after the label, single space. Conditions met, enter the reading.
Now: **15.1** mm
